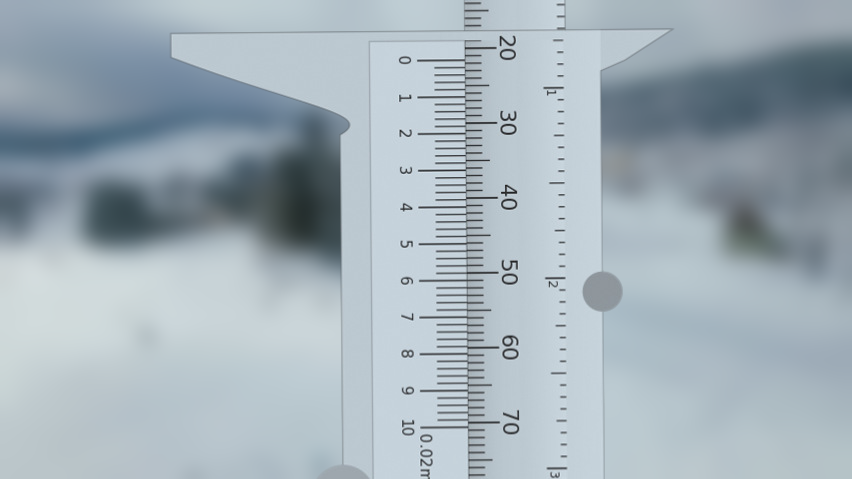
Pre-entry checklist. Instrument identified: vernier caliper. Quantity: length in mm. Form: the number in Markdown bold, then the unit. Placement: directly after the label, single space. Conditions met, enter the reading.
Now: **21.6** mm
